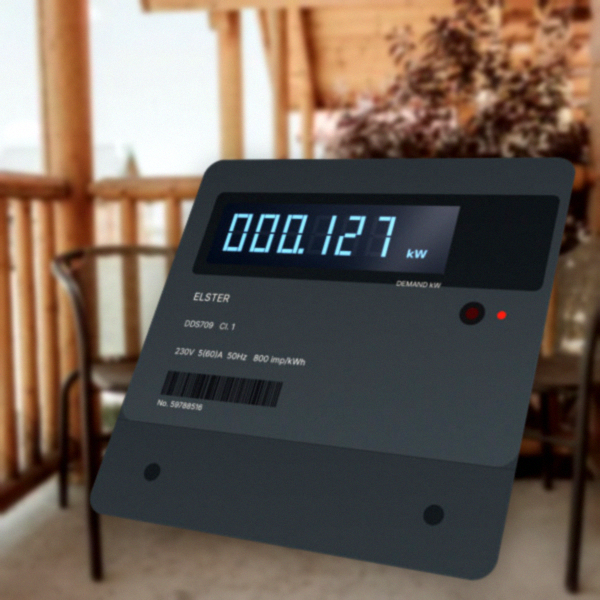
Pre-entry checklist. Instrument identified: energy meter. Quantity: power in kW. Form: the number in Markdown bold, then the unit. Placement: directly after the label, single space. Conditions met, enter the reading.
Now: **0.127** kW
